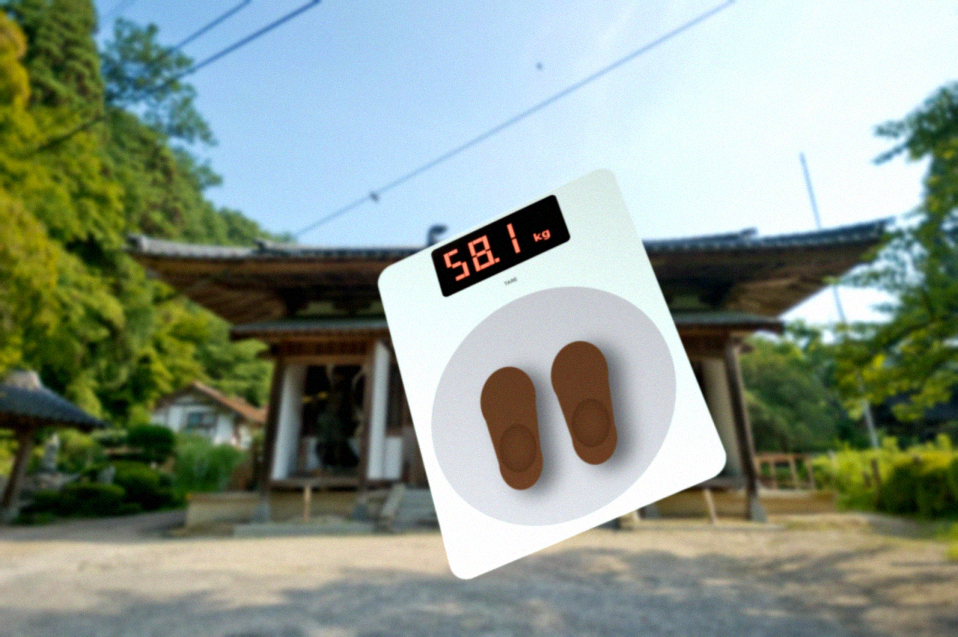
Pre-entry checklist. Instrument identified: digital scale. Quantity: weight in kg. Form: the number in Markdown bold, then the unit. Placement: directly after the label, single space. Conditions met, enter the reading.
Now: **58.1** kg
